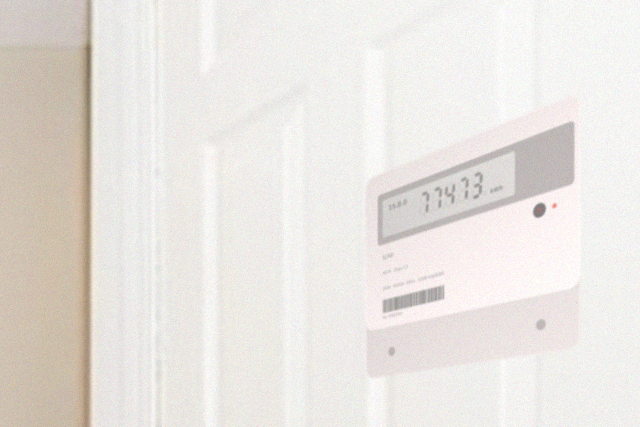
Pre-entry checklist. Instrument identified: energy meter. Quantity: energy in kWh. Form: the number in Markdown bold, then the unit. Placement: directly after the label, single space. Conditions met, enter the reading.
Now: **77473** kWh
